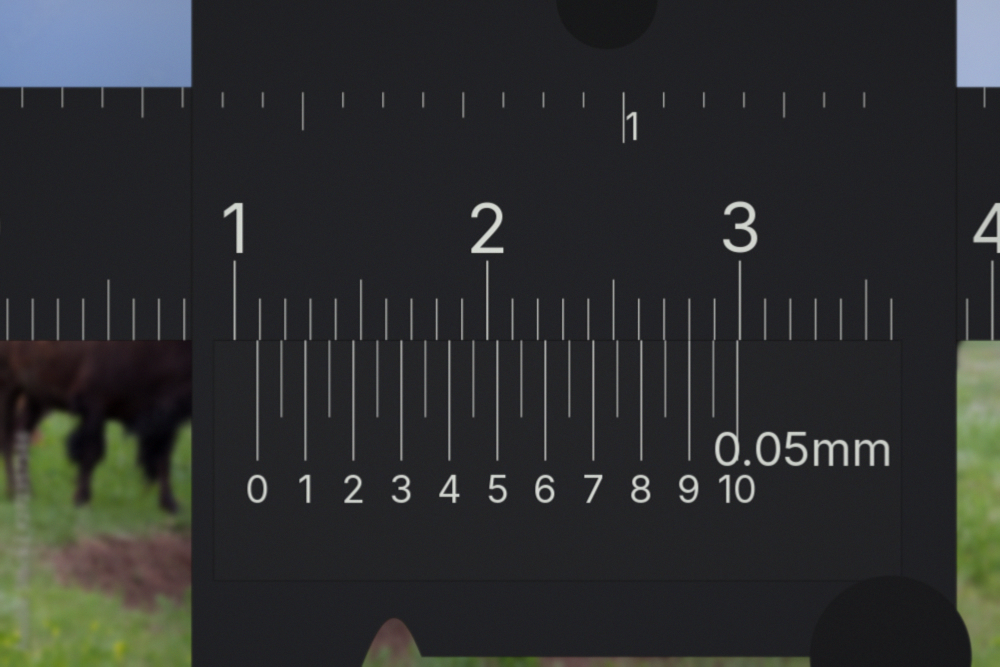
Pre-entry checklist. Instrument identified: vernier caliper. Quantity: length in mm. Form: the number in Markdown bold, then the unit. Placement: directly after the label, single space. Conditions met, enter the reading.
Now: **10.9** mm
